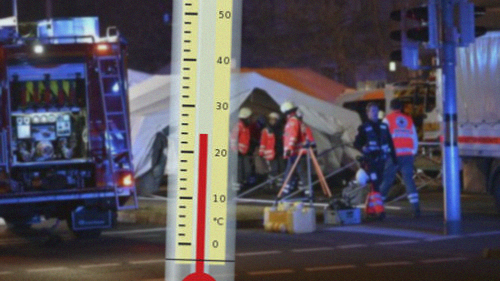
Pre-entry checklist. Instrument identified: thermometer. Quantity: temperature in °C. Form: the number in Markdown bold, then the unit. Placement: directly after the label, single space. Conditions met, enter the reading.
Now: **24** °C
